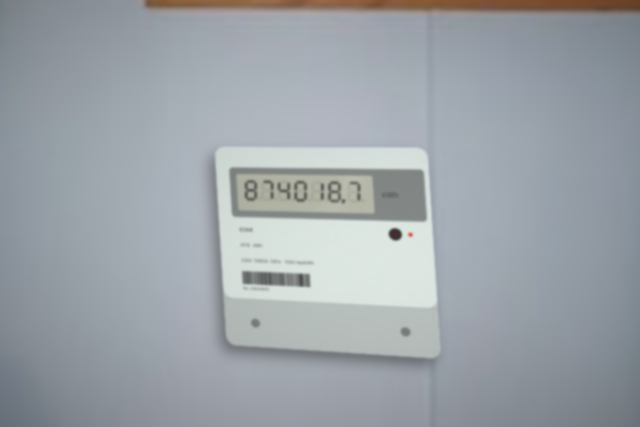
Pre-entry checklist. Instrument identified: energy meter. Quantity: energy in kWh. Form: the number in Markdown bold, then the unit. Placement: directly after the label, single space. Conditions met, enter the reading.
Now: **874018.7** kWh
